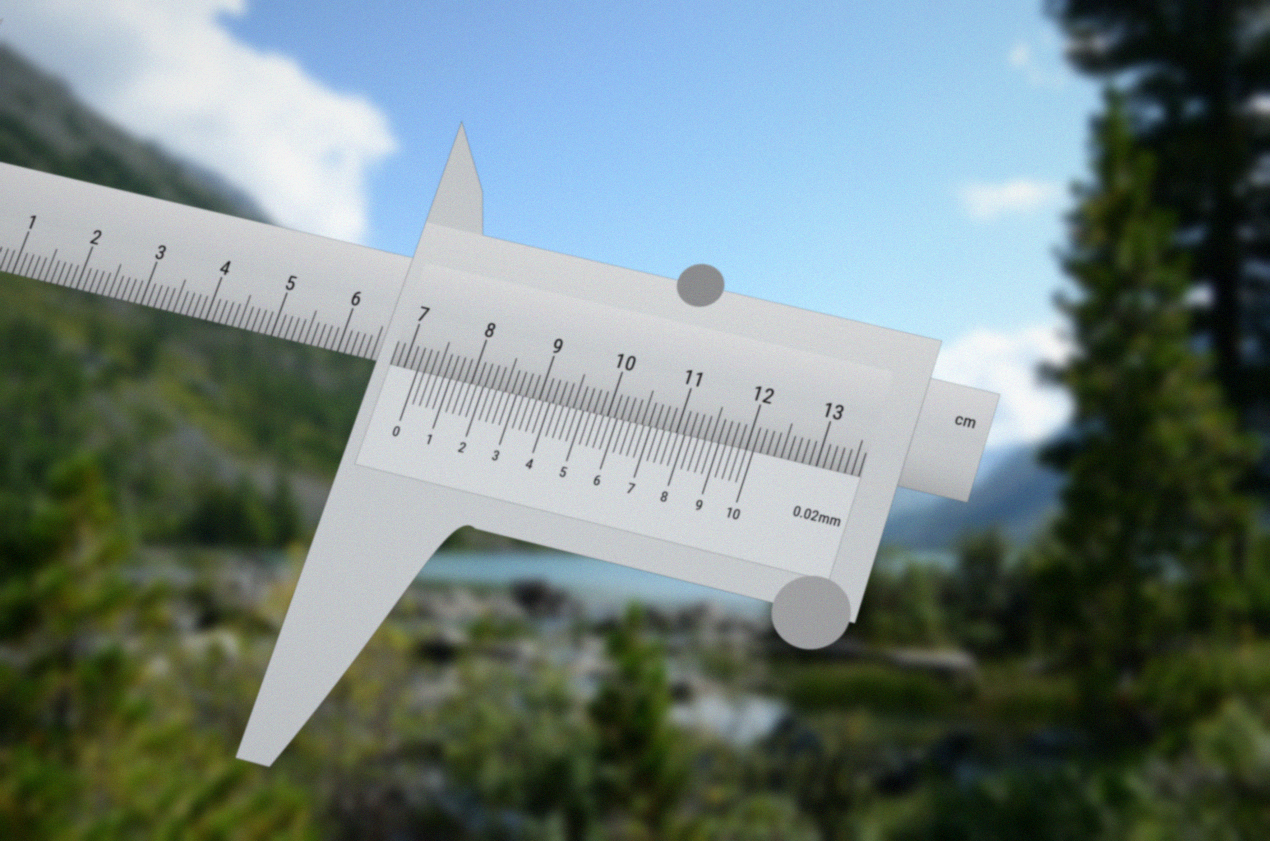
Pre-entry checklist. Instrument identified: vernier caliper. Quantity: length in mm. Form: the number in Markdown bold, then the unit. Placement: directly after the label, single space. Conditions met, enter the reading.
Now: **72.0** mm
